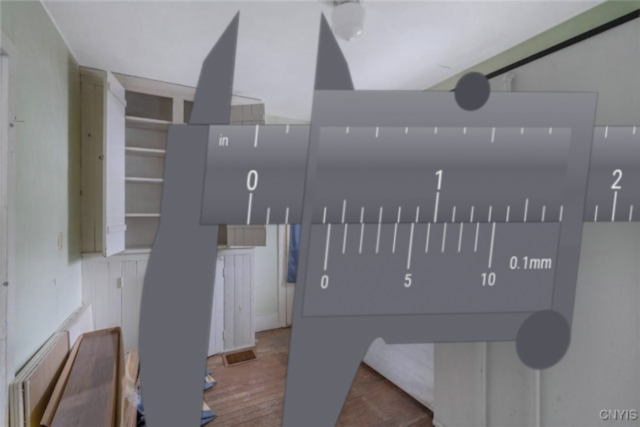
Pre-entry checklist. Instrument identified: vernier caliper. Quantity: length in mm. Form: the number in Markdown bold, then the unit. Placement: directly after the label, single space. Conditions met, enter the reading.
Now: **4.3** mm
